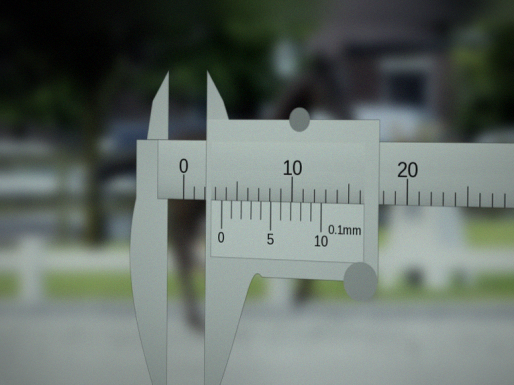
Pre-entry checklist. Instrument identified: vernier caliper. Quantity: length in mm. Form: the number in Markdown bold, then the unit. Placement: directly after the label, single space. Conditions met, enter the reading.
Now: **3.6** mm
